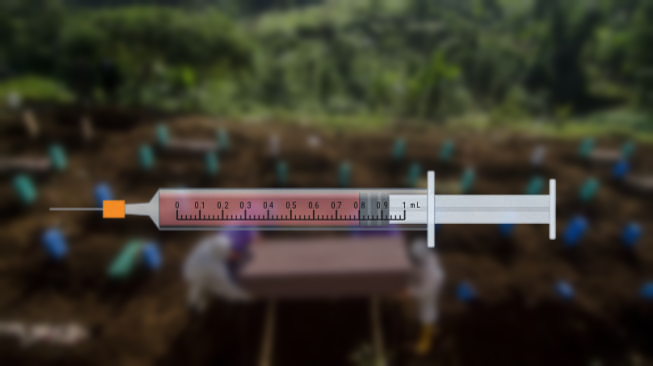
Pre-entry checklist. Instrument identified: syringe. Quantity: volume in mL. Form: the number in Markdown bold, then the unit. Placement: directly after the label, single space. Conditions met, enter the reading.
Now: **0.8** mL
